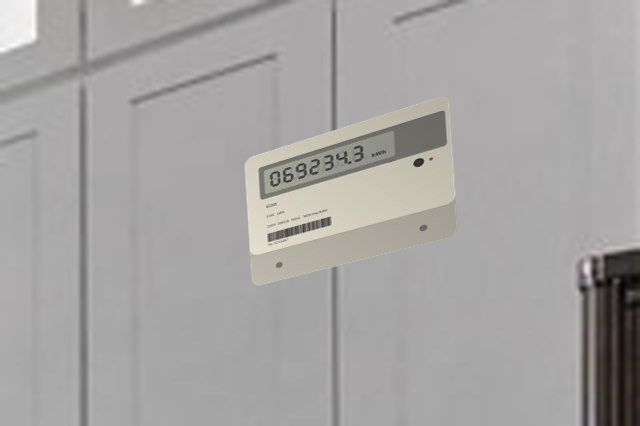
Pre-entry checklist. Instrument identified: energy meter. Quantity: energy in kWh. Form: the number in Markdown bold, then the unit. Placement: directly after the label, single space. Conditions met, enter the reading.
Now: **69234.3** kWh
